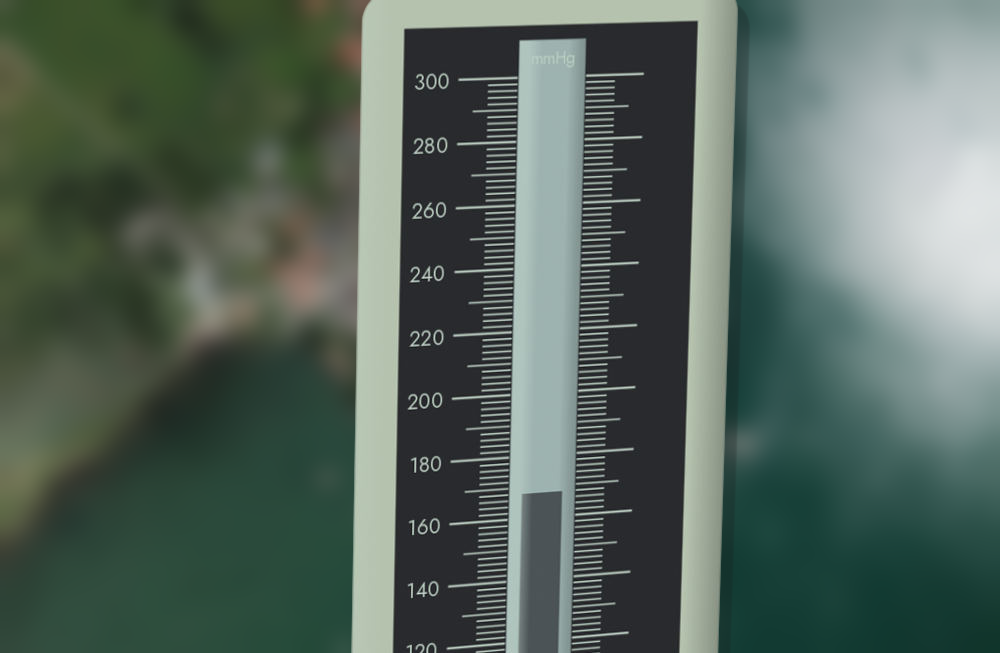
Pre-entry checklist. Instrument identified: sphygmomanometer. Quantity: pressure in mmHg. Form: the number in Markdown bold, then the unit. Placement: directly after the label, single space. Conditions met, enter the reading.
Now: **168** mmHg
